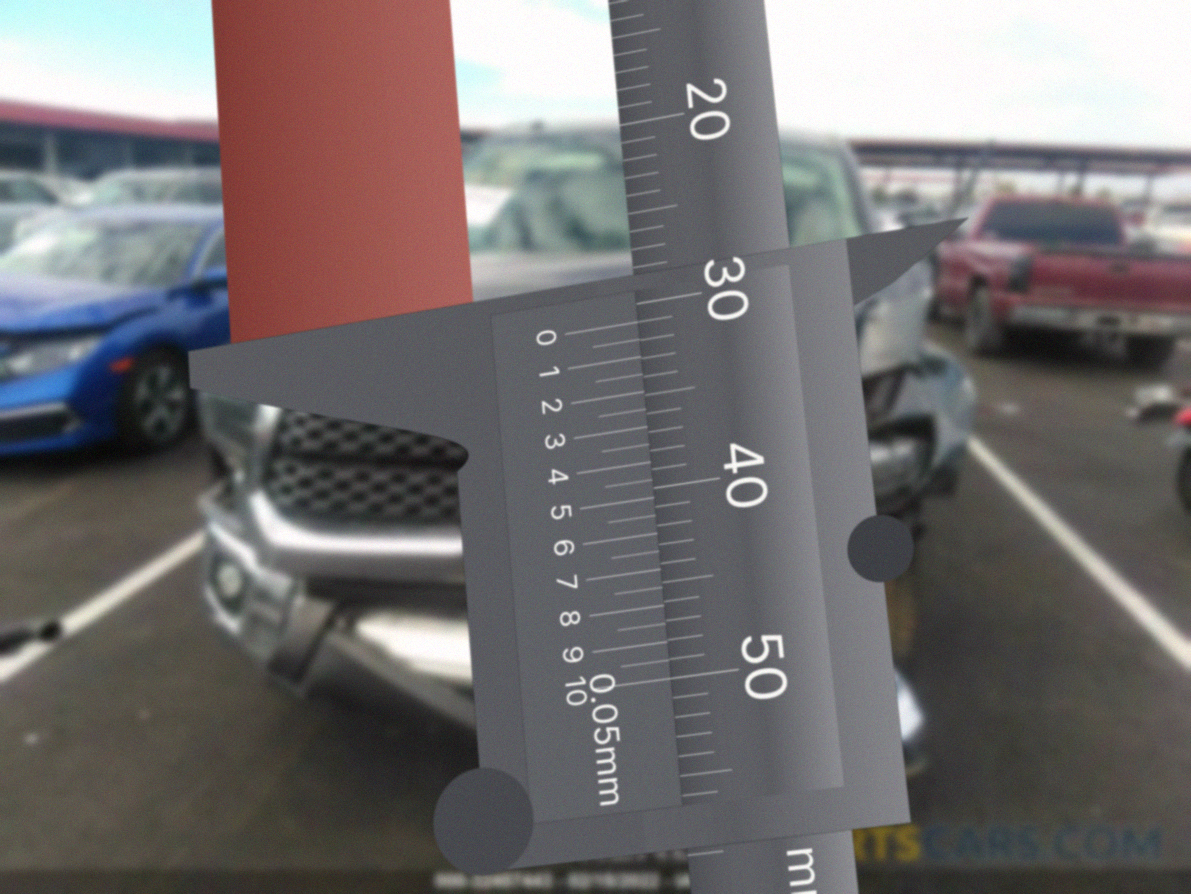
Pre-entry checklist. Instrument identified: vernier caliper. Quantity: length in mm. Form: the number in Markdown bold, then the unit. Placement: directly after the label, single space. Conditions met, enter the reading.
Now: **31.0** mm
